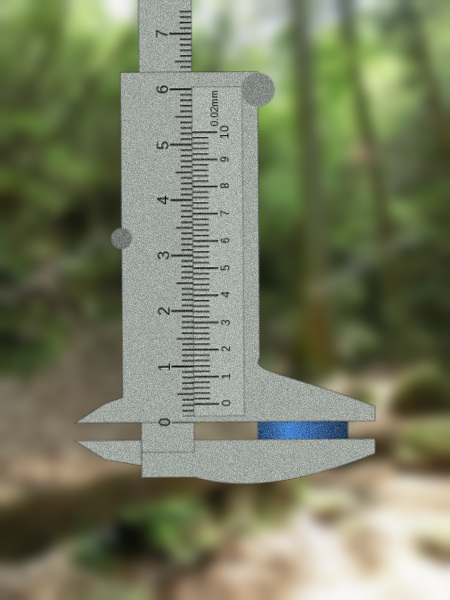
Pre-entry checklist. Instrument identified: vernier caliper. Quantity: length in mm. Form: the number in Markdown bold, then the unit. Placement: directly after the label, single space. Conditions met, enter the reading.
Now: **3.2** mm
